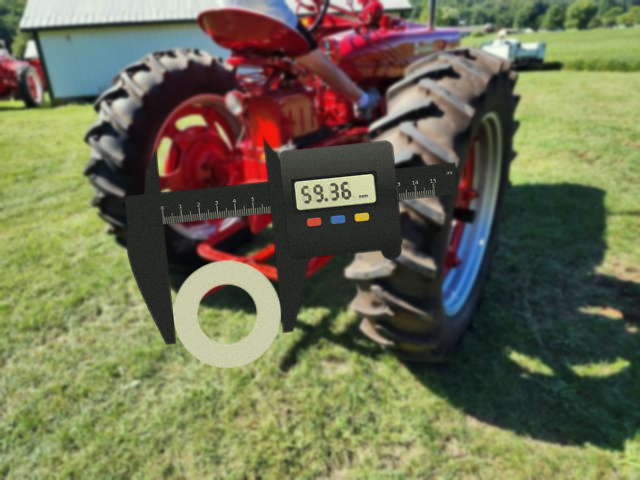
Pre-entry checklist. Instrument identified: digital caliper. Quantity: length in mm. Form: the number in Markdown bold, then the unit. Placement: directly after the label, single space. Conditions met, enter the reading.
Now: **59.36** mm
